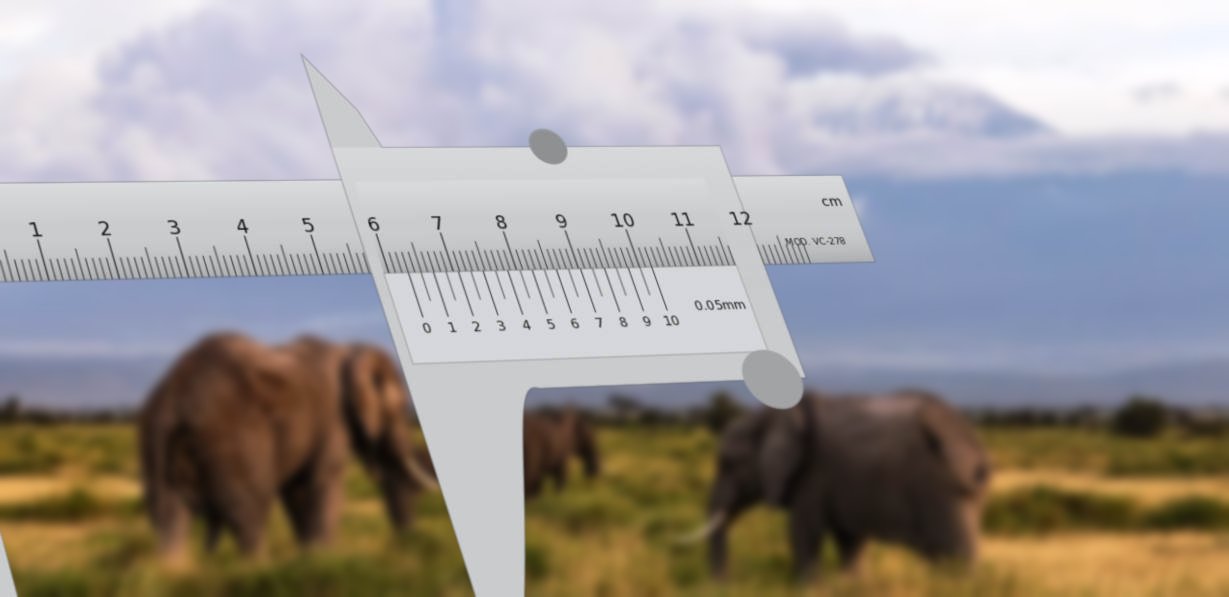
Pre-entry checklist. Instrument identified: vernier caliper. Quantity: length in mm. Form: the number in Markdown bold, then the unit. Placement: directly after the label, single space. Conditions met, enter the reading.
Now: **63.0** mm
